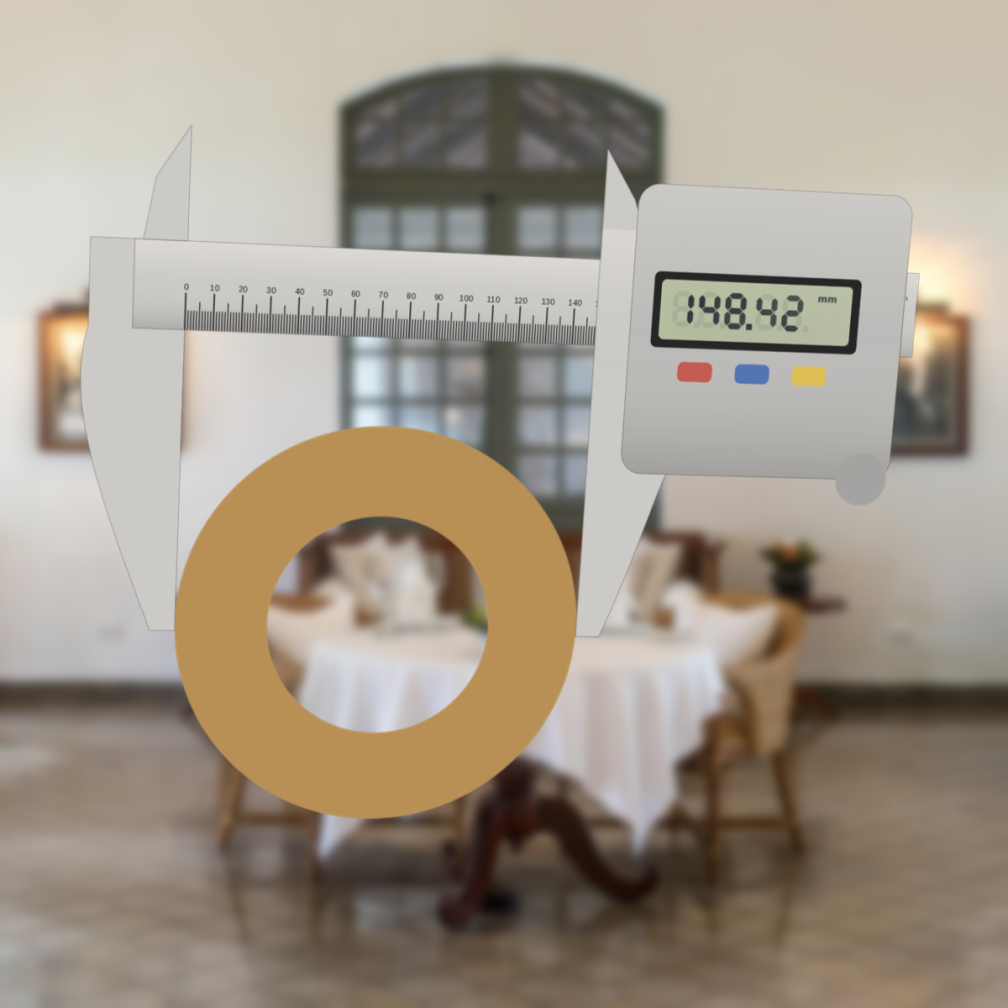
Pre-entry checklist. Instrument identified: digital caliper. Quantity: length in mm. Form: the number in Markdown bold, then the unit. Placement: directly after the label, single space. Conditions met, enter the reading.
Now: **148.42** mm
